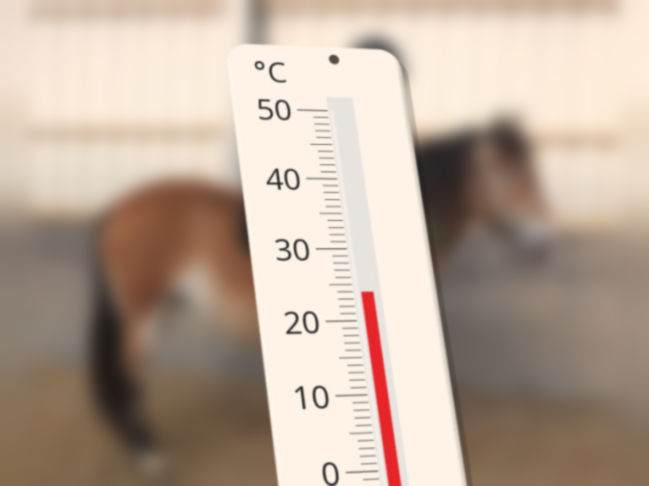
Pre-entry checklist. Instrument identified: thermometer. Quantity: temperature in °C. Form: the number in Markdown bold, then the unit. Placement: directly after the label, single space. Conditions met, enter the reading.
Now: **24** °C
